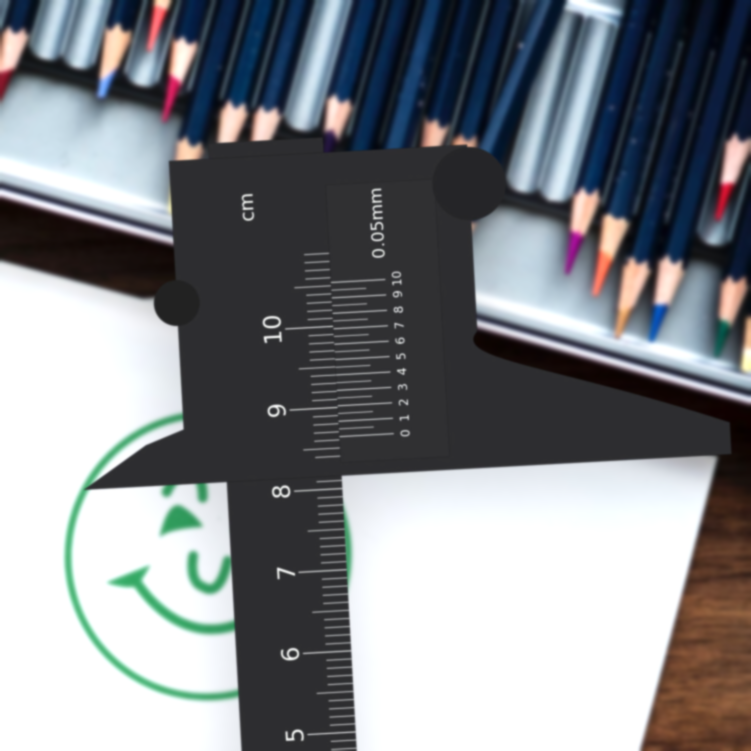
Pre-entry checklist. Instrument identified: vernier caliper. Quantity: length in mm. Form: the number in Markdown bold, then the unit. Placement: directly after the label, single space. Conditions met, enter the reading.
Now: **86.4** mm
